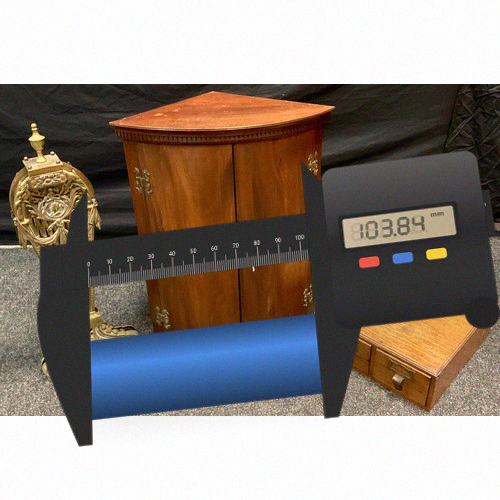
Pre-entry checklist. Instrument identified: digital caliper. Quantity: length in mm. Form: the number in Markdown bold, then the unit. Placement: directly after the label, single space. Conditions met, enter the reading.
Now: **103.84** mm
